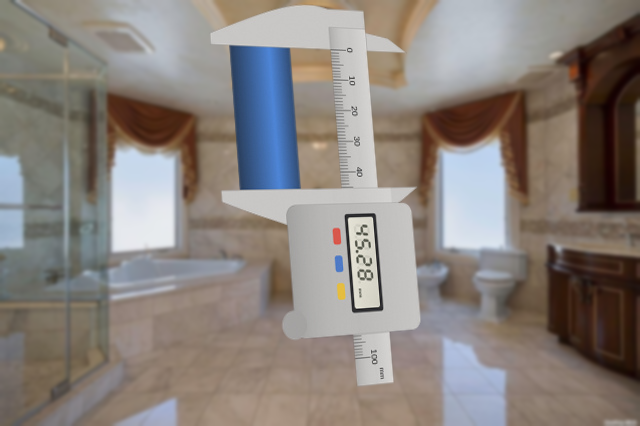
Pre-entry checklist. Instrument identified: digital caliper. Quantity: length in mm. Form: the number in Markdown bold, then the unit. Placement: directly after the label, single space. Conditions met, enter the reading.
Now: **45.28** mm
